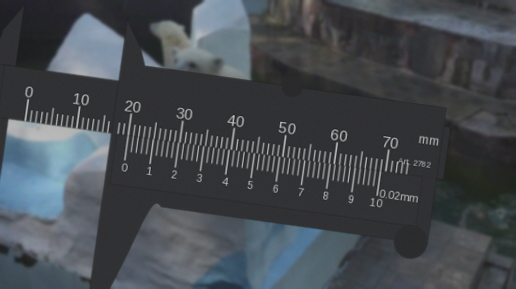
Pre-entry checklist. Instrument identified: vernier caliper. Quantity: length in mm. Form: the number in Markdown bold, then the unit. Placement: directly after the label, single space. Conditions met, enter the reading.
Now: **20.0** mm
